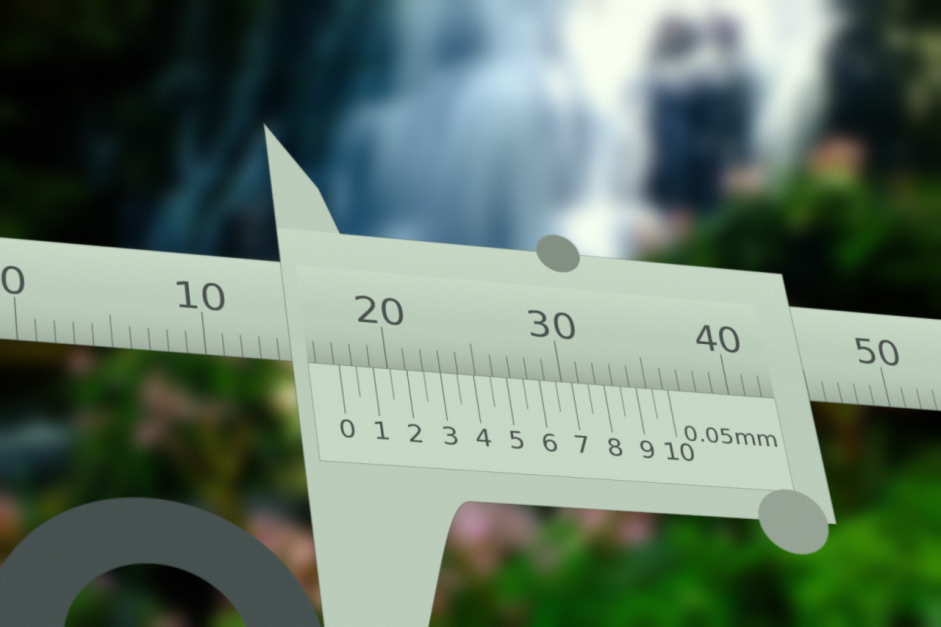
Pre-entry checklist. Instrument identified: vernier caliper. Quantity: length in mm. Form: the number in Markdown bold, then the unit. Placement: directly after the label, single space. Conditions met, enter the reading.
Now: **17.3** mm
